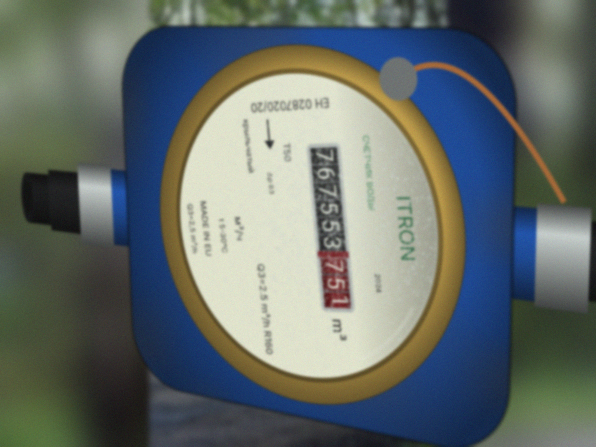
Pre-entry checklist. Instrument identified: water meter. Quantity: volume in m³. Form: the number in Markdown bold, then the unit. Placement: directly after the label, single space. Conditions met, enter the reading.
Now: **767553.751** m³
